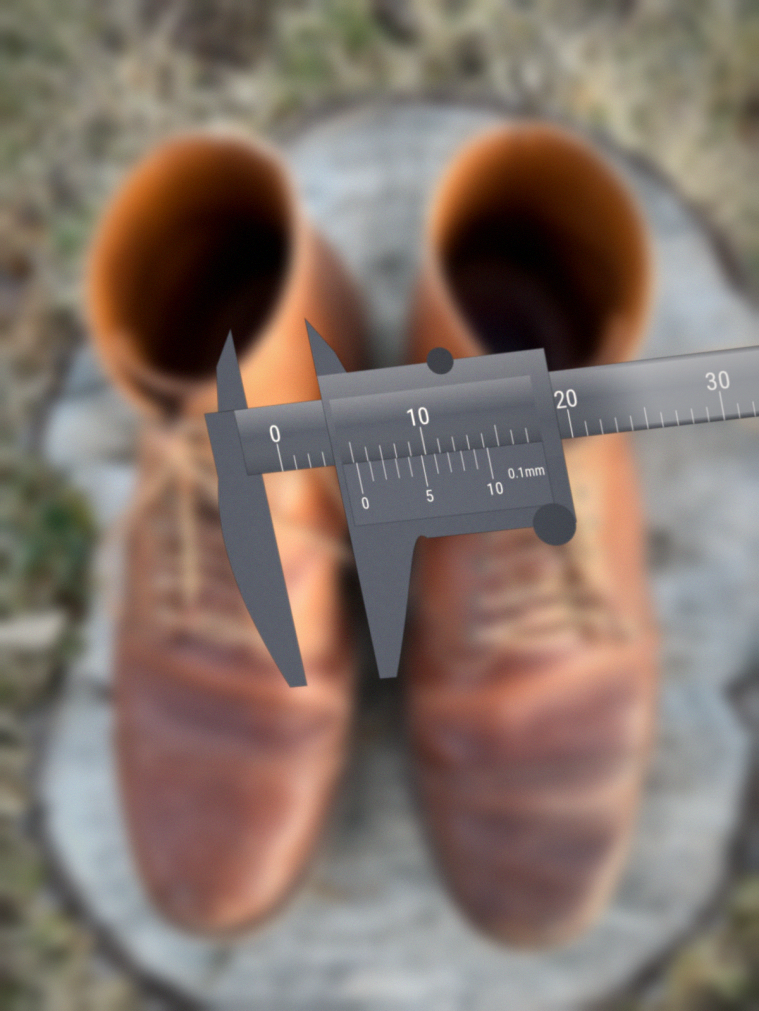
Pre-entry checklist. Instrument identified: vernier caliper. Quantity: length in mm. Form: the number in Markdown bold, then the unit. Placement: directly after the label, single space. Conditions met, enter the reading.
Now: **5.2** mm
